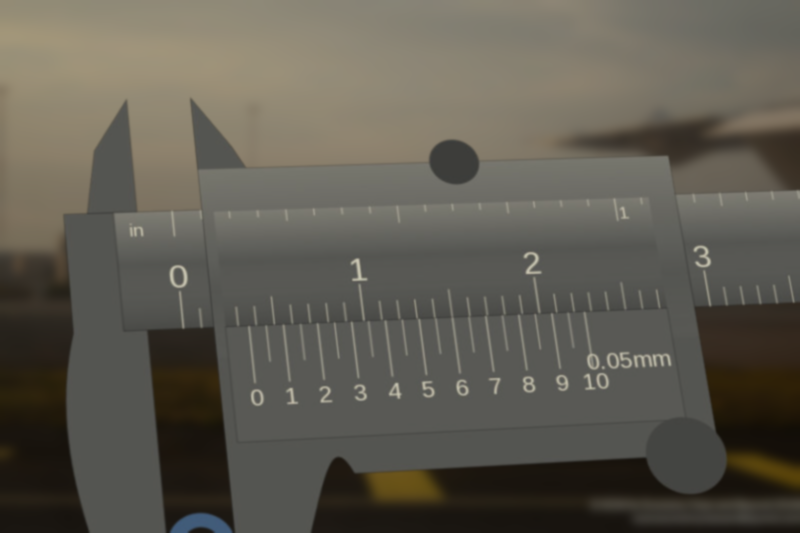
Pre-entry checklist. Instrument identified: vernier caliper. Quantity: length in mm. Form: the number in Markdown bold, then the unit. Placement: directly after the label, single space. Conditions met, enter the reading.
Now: **3.6** mm
